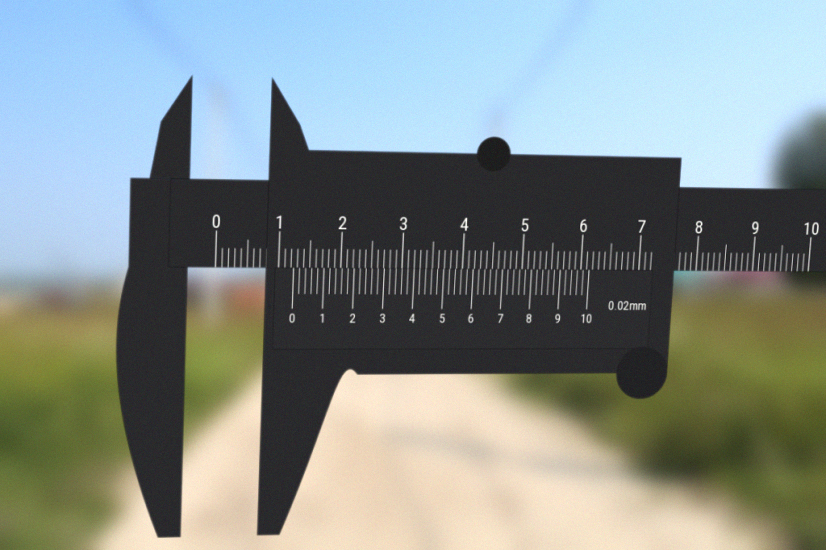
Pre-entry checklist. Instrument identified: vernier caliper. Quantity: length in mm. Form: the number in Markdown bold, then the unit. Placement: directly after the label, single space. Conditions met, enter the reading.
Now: **12.4** mm
